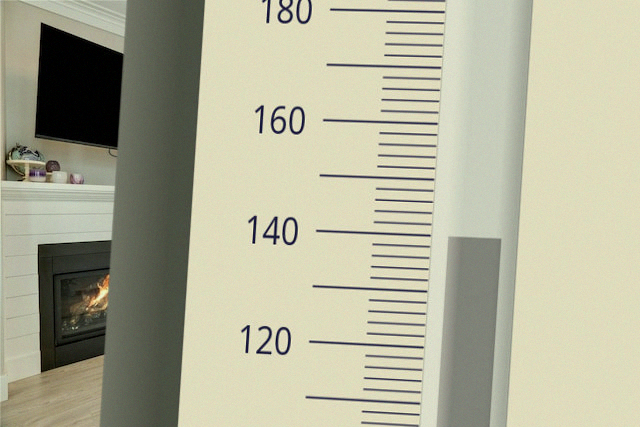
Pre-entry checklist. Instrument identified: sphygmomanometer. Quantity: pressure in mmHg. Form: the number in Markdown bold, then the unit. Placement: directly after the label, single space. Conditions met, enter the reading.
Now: **140** mmHg
